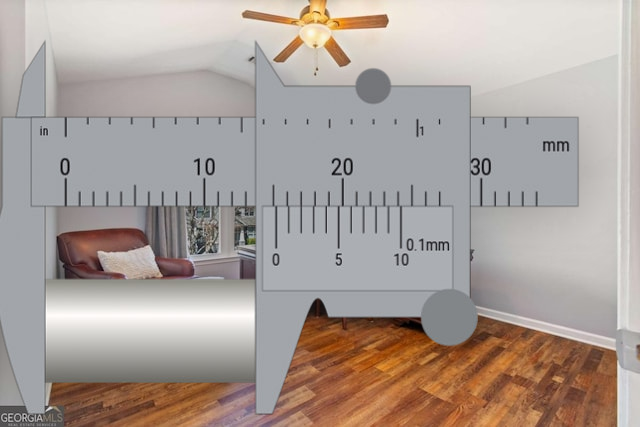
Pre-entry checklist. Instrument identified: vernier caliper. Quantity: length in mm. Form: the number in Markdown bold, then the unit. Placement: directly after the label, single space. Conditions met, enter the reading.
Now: **15.2** mm
